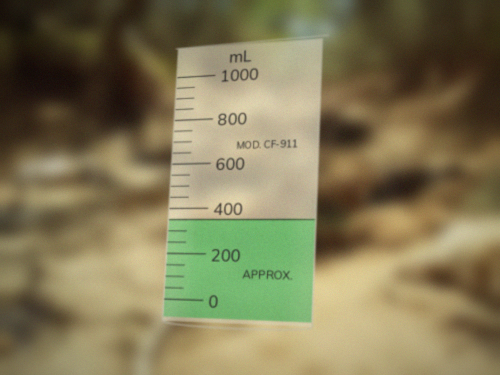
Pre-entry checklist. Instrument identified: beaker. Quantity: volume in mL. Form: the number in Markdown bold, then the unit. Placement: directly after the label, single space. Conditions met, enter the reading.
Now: **350** mL
